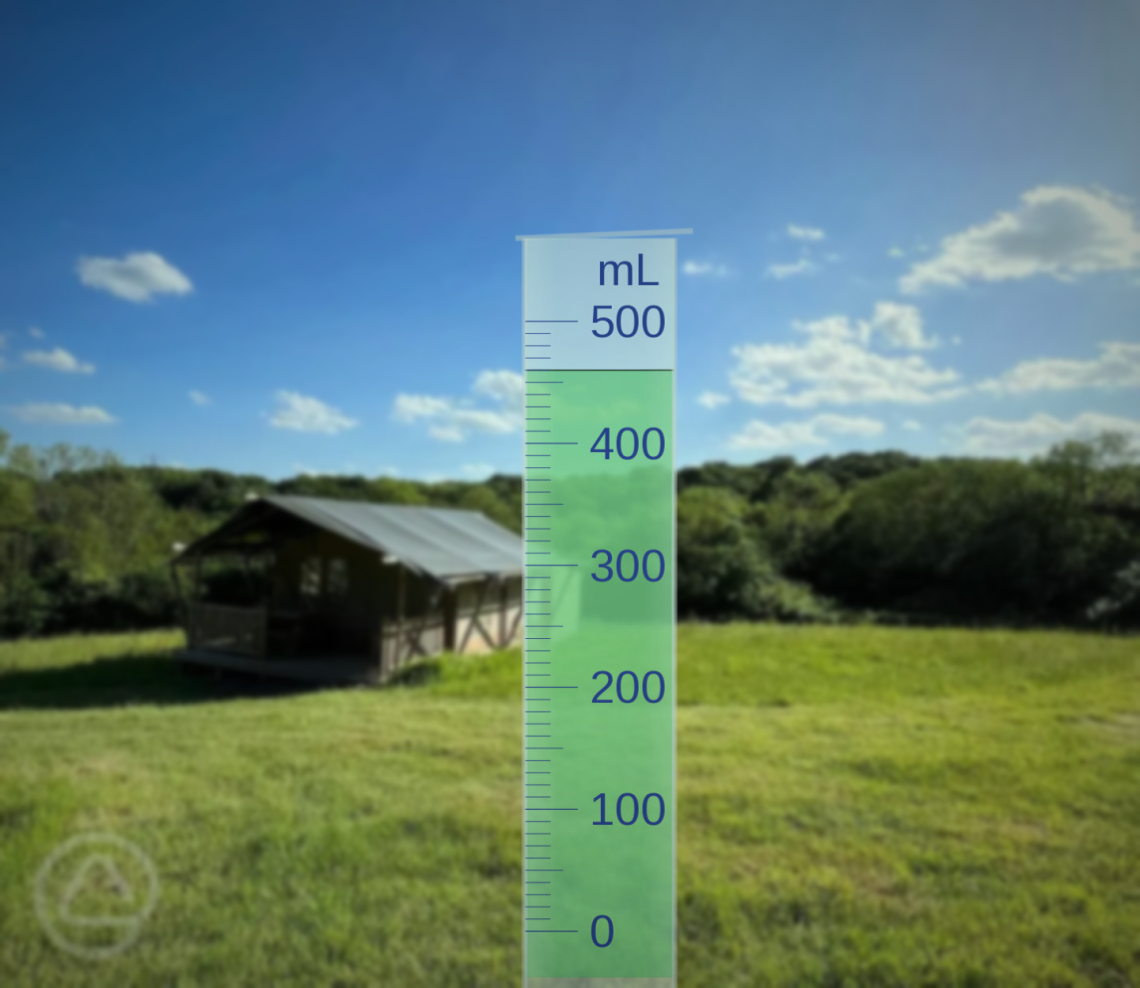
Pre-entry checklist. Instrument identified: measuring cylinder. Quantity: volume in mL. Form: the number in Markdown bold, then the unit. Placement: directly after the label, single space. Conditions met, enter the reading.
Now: **460** mL
